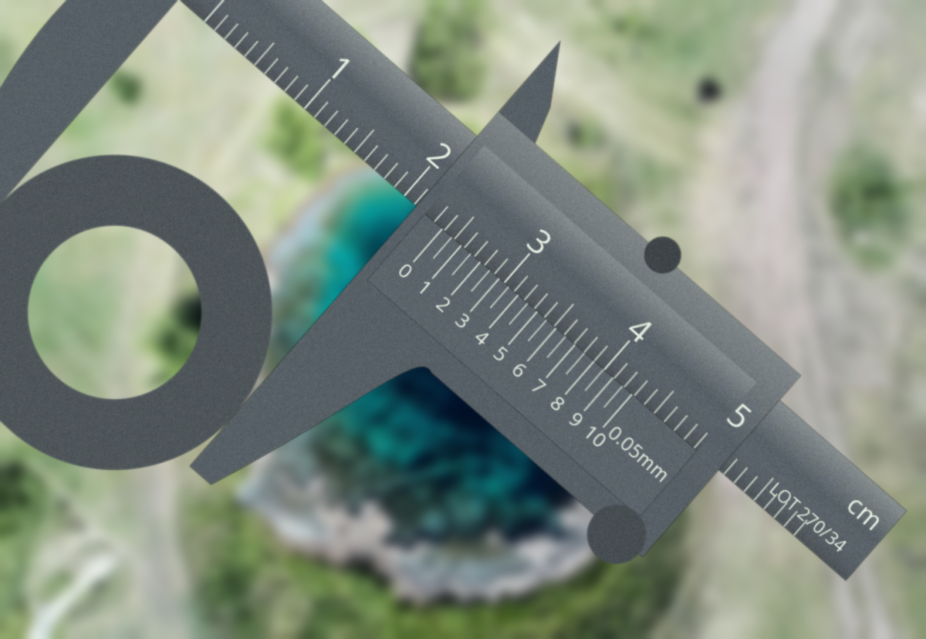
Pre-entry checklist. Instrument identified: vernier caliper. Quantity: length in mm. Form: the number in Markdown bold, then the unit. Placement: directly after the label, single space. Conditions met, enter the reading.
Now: **23.8** mm
